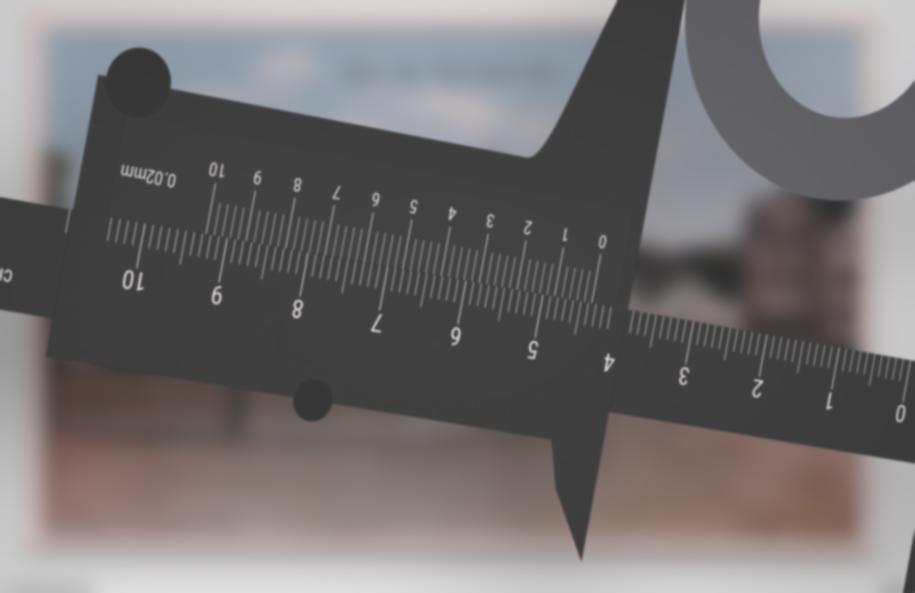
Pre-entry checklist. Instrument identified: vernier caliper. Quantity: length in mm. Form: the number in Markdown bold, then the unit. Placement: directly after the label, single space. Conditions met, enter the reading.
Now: **43.6** mm
